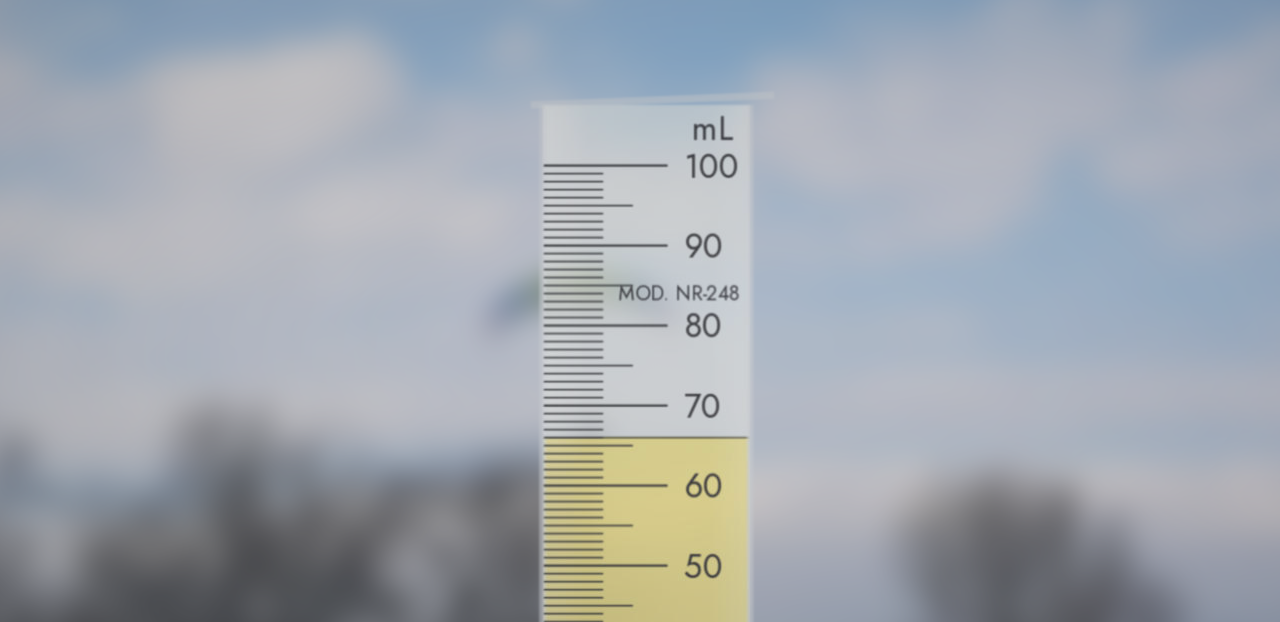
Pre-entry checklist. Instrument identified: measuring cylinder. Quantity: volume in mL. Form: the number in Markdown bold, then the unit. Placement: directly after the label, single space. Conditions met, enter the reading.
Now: **66** mL
